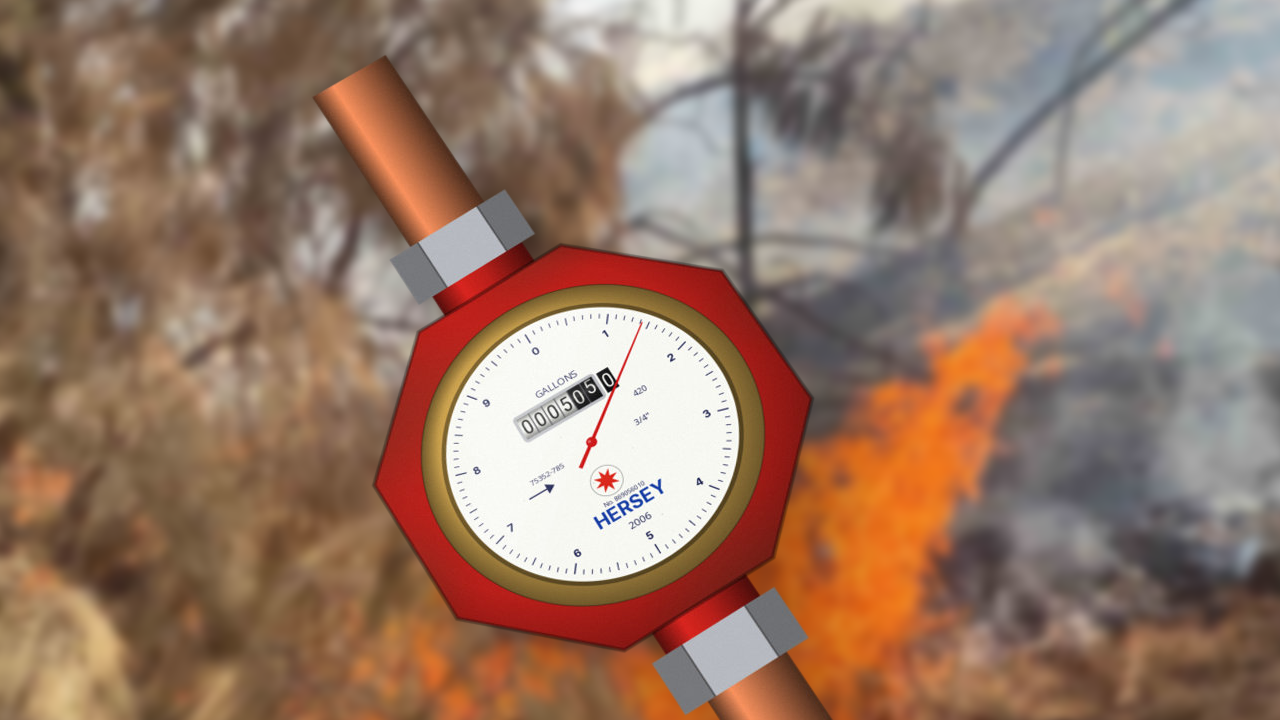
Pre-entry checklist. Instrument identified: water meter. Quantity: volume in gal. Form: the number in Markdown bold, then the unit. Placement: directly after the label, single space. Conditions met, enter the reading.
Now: **5051.4** gal
